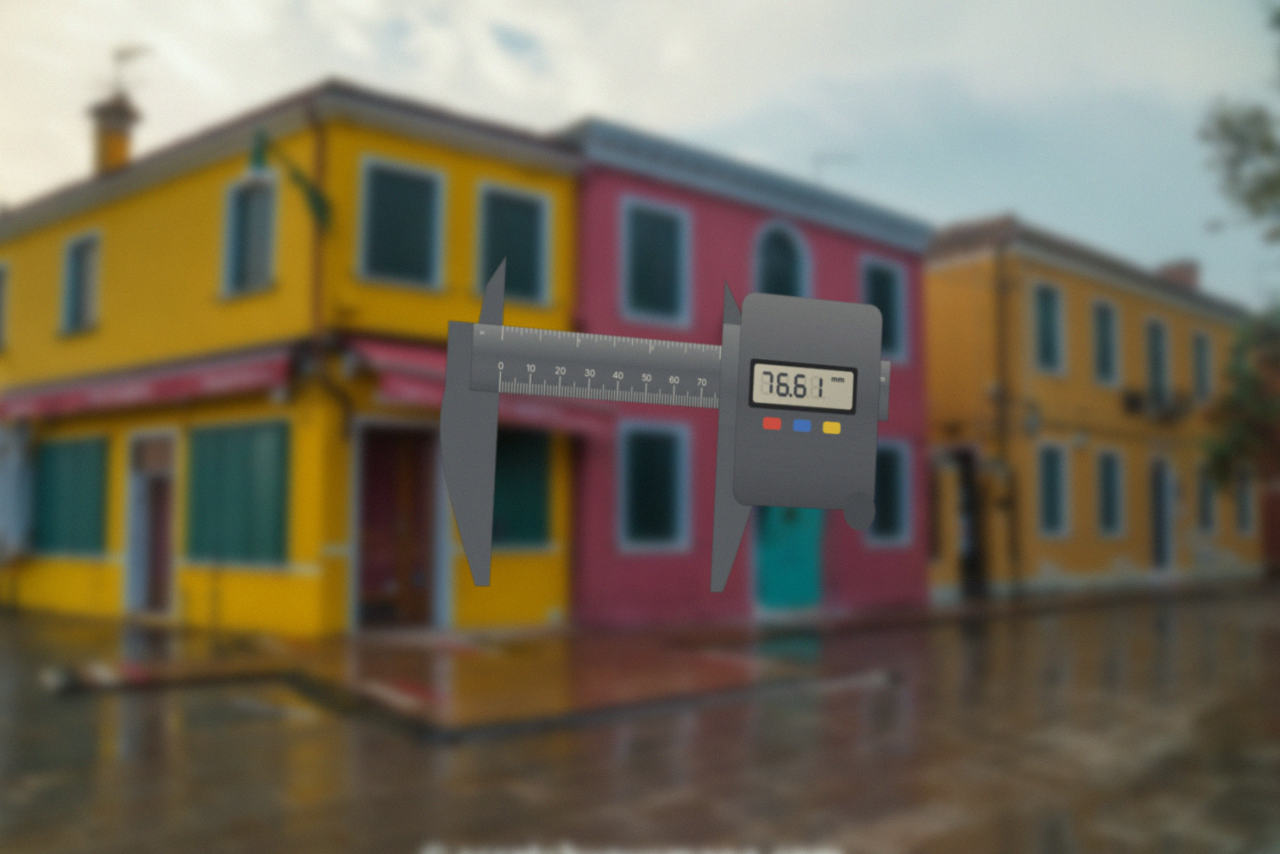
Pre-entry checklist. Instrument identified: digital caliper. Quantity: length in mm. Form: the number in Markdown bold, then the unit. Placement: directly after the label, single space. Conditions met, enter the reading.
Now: **76.61** mm
